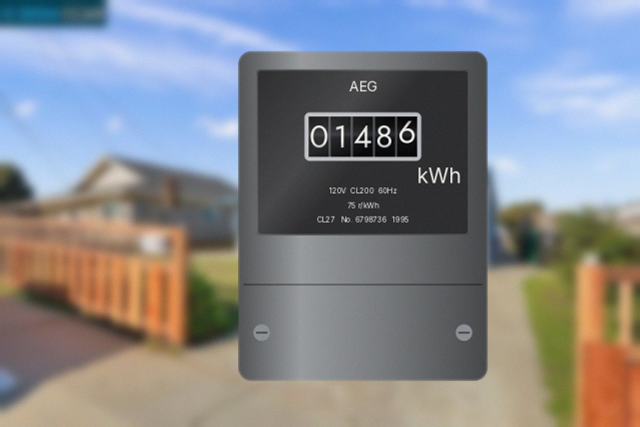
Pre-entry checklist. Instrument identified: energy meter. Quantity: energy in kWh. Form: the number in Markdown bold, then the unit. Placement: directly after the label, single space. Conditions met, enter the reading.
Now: **1486** kWh
